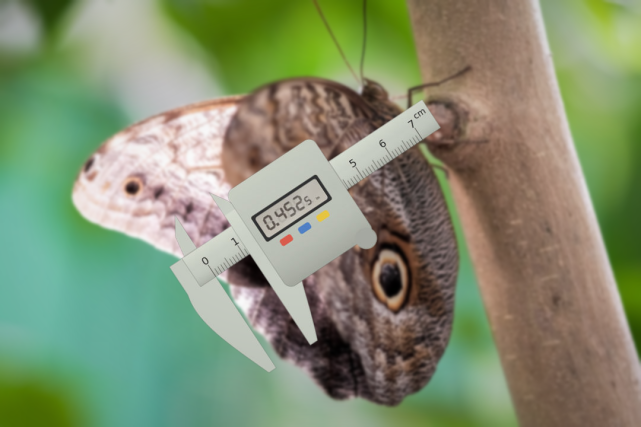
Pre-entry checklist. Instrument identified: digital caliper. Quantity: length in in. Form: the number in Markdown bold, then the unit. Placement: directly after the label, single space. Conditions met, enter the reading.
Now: **0.4525** in
